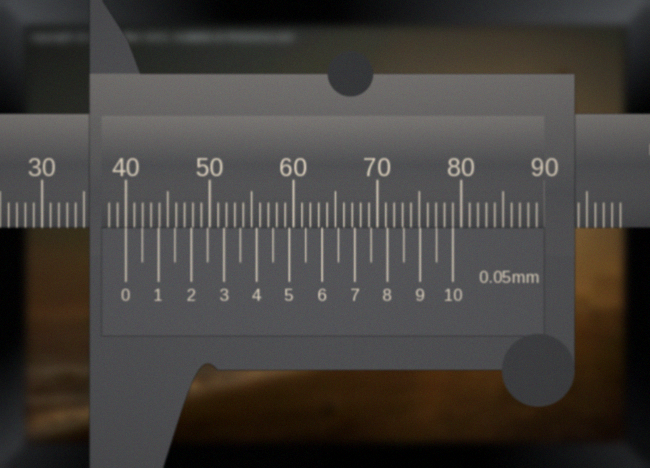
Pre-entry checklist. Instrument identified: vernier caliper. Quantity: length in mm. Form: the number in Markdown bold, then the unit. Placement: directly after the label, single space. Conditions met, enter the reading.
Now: **40.0** mm
